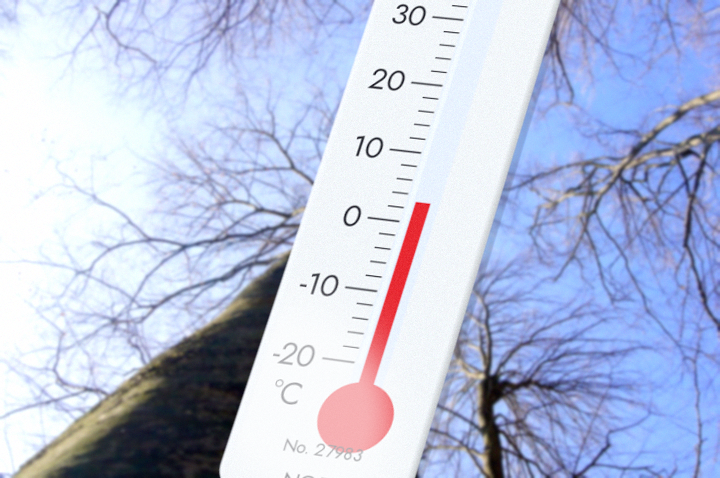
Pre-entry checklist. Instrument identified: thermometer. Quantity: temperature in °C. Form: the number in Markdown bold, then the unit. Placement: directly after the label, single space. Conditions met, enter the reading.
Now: **3** °C
